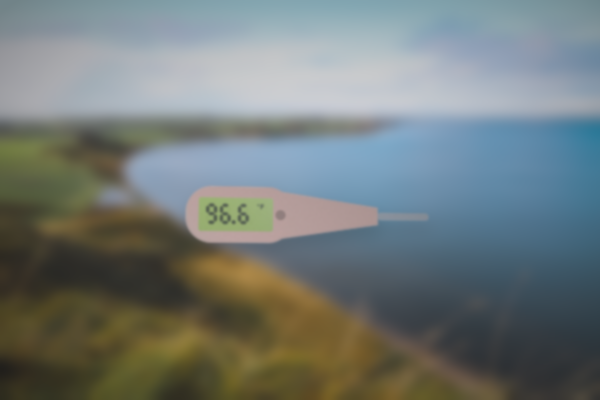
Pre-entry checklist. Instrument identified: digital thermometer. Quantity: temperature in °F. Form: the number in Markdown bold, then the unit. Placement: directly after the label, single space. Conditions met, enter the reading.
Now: **96.6** °F
